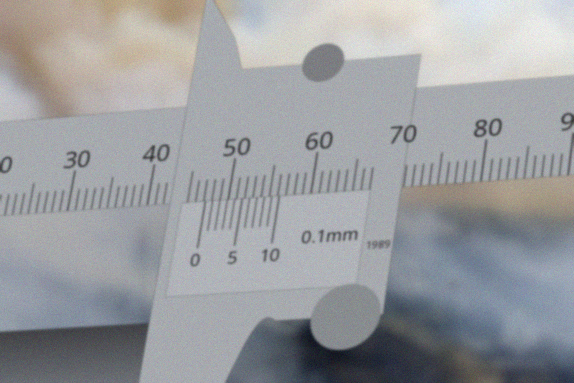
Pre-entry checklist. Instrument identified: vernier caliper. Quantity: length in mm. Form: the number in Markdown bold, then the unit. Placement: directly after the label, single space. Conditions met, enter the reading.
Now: **47.2** mm
